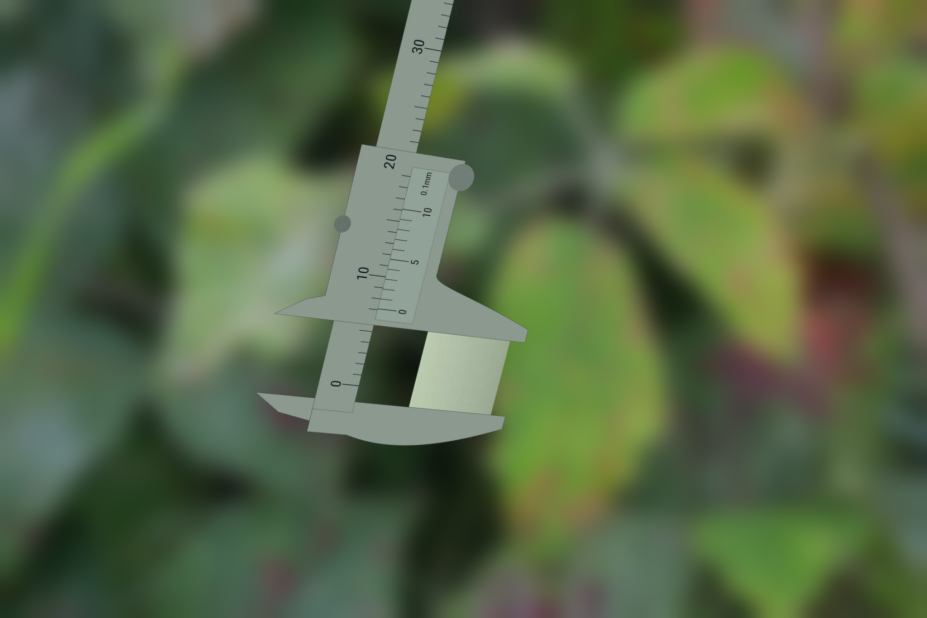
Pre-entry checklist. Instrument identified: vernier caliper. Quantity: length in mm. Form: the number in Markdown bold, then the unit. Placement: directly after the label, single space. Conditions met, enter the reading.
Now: **7.1** mm
